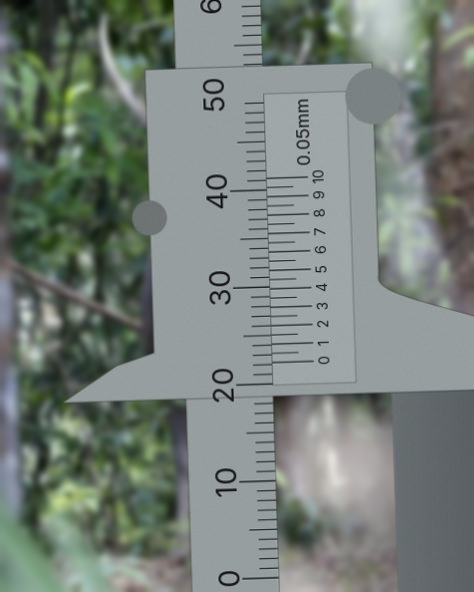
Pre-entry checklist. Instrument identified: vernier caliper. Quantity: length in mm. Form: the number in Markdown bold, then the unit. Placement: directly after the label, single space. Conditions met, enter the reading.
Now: **22.2** mm
